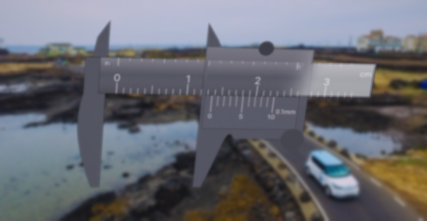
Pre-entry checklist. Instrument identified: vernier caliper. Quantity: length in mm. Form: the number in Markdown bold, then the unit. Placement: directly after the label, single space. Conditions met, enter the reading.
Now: **13.6** mm
